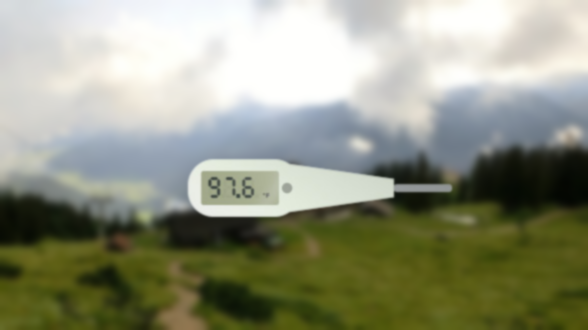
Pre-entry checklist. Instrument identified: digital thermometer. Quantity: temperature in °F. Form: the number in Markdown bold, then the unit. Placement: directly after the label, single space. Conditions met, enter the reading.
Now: **97.6** °F
